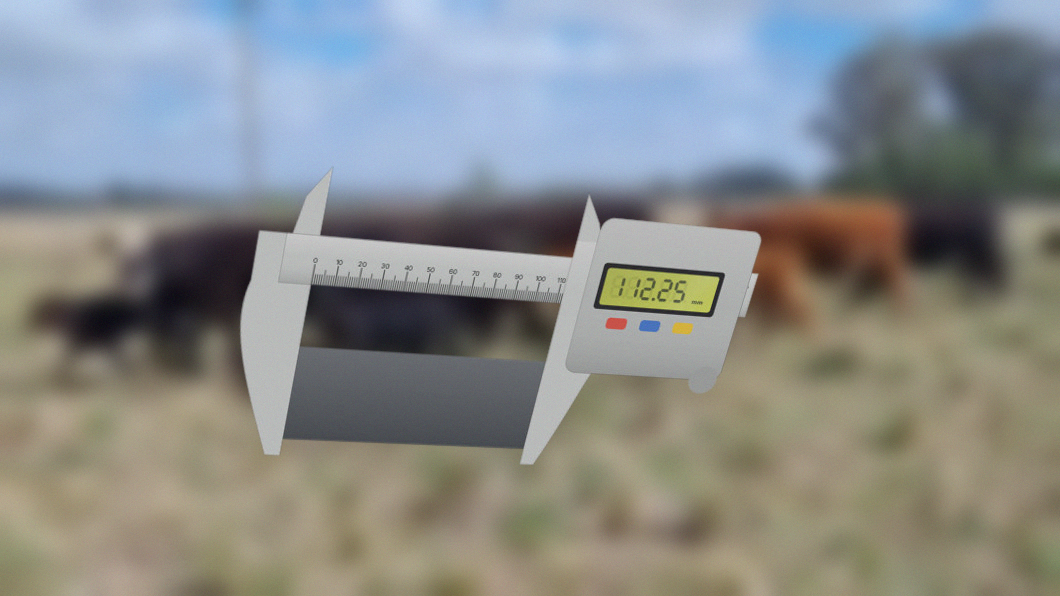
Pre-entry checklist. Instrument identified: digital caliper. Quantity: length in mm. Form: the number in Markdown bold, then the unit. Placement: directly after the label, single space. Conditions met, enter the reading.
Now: **112.25** mm
